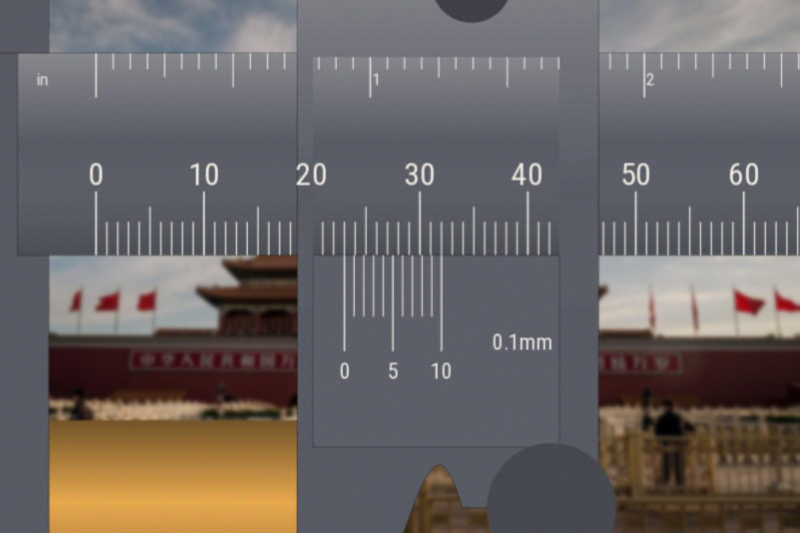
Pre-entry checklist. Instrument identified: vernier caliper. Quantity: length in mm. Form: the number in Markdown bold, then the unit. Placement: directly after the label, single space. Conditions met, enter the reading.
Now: **23.0** mm
